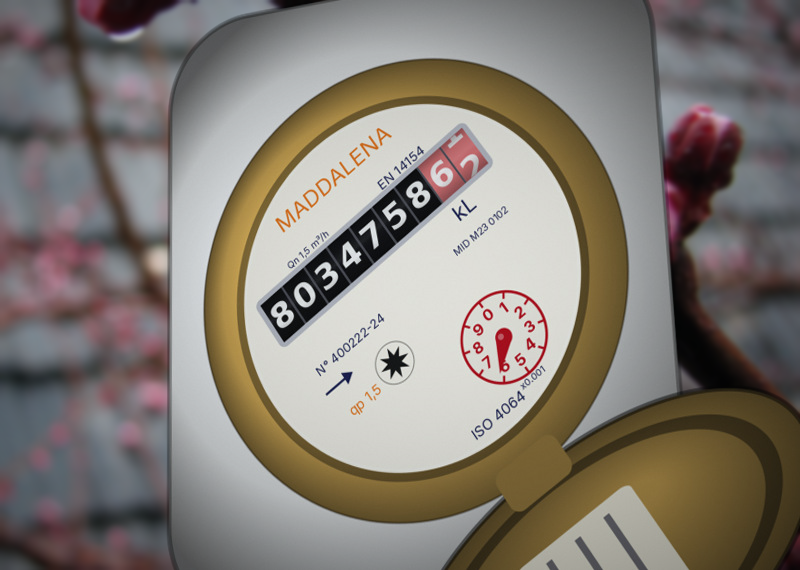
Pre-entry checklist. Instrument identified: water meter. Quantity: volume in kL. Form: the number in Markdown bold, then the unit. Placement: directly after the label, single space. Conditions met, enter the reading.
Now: **8034758.616** kL
